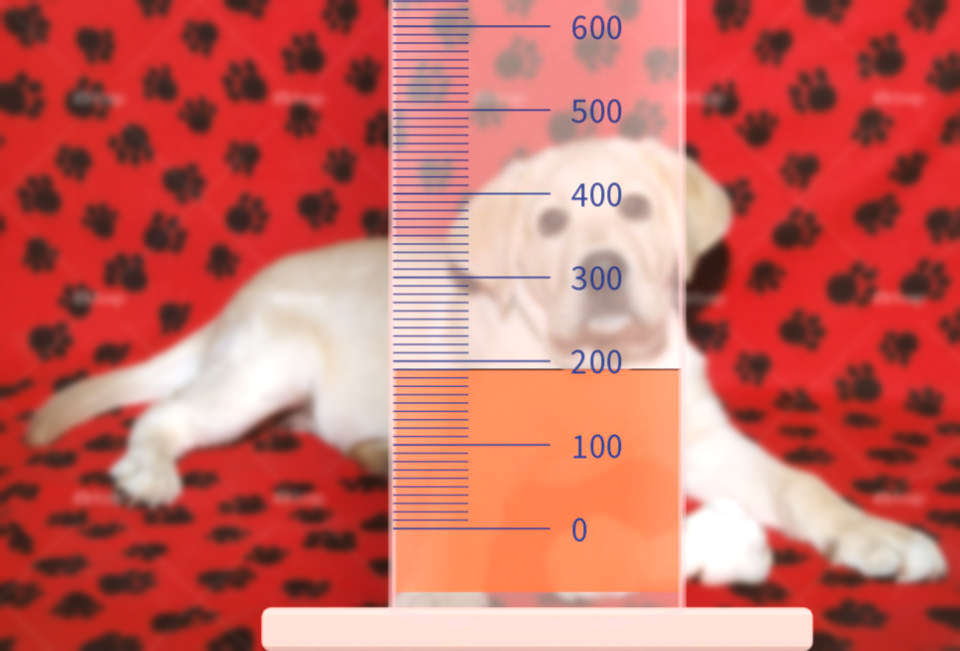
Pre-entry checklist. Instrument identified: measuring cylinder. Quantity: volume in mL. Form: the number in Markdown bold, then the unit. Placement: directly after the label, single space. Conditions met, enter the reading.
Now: **190** mL
